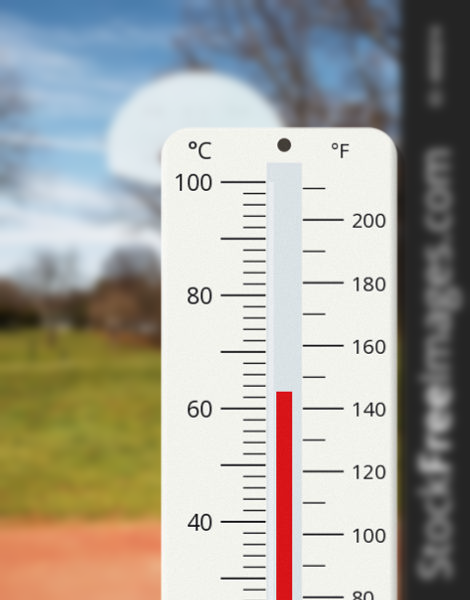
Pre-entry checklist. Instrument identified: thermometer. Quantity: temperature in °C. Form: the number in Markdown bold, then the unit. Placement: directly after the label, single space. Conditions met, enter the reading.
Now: **63** °C
